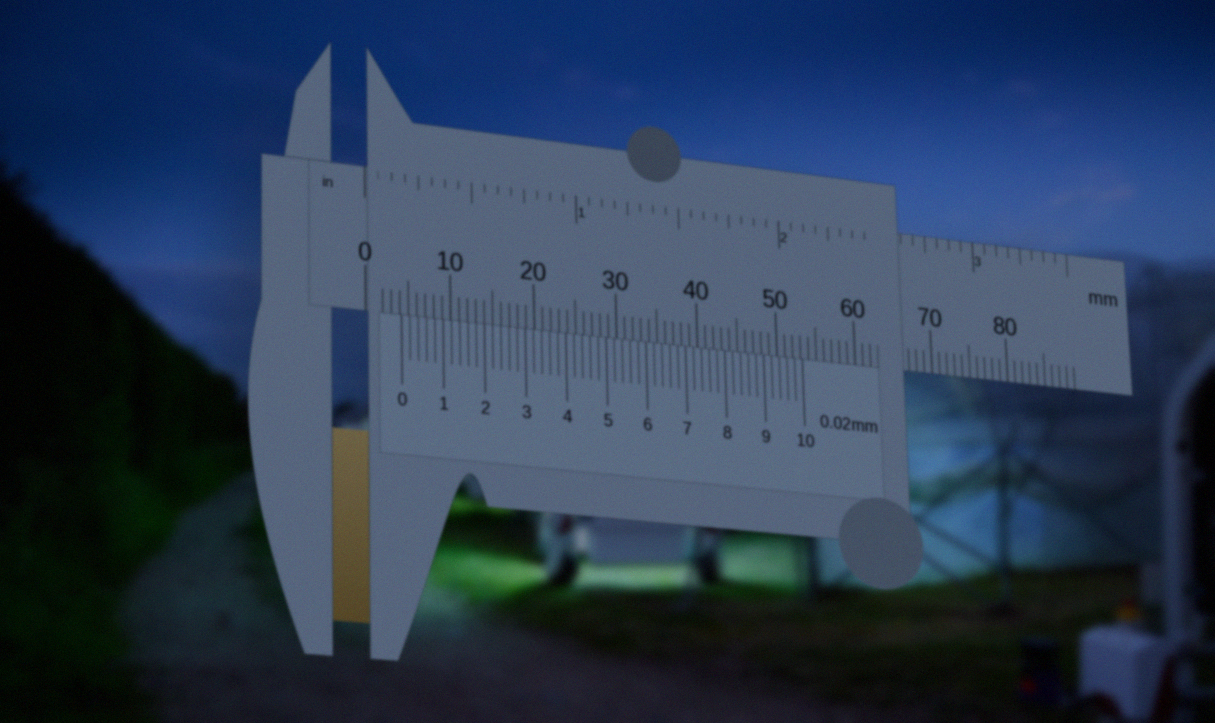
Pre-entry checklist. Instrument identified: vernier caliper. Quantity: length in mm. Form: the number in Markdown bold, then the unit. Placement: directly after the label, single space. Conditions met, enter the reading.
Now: **4.2** mm
